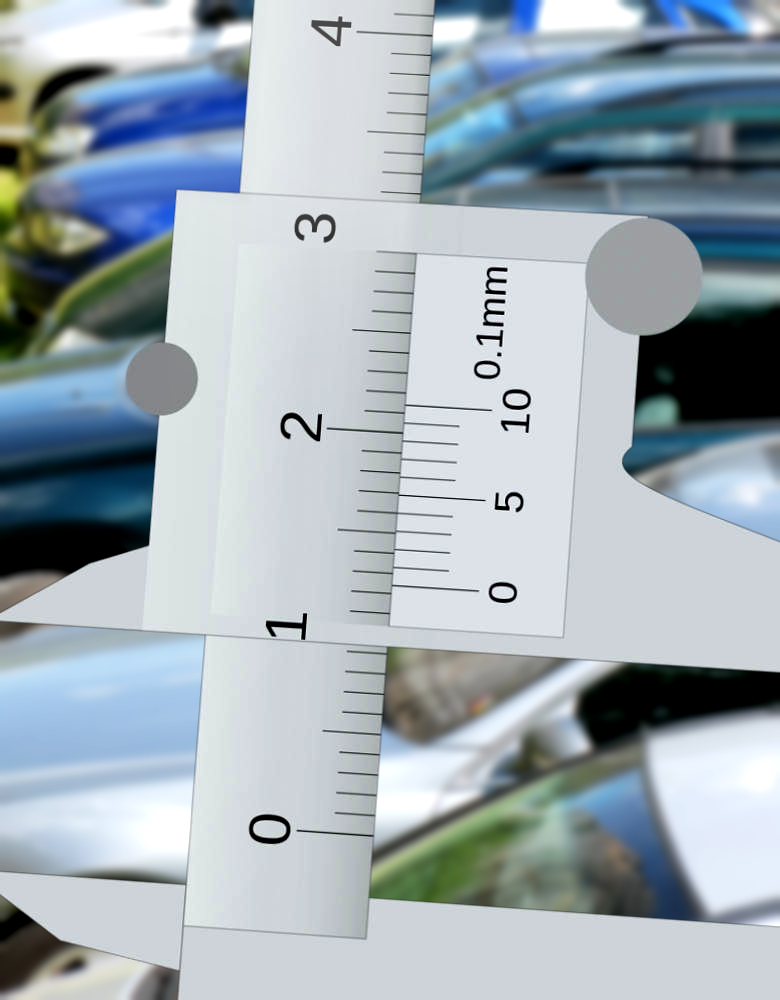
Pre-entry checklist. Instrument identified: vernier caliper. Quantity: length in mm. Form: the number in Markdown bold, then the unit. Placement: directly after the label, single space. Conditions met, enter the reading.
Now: **12.4** mm
